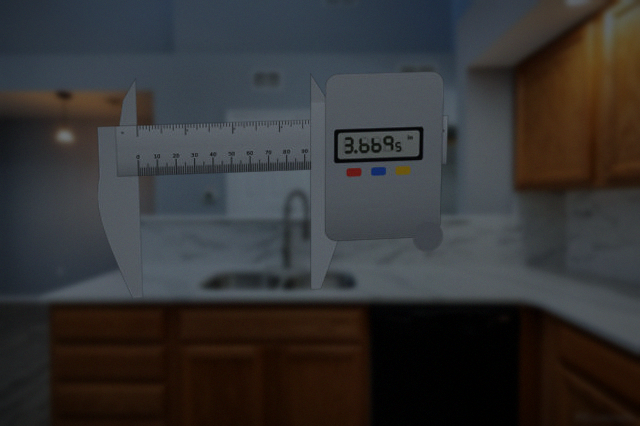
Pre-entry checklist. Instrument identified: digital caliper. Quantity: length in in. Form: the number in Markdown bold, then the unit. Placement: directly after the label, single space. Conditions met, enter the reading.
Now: **3.6695** in
